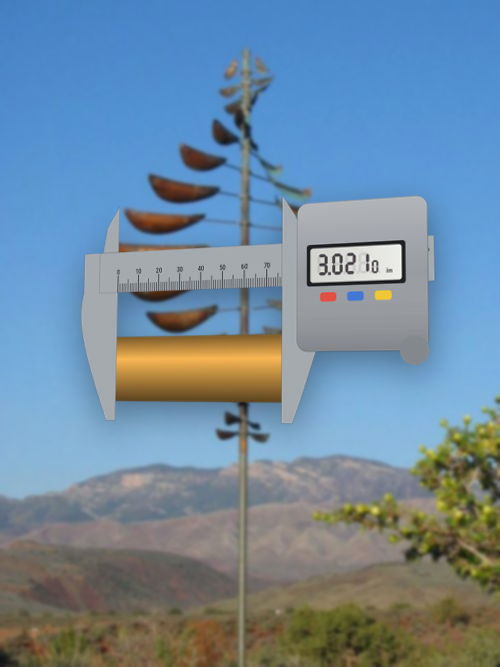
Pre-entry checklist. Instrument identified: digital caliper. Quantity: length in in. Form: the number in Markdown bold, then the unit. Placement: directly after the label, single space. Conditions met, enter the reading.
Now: **3.0210** in
